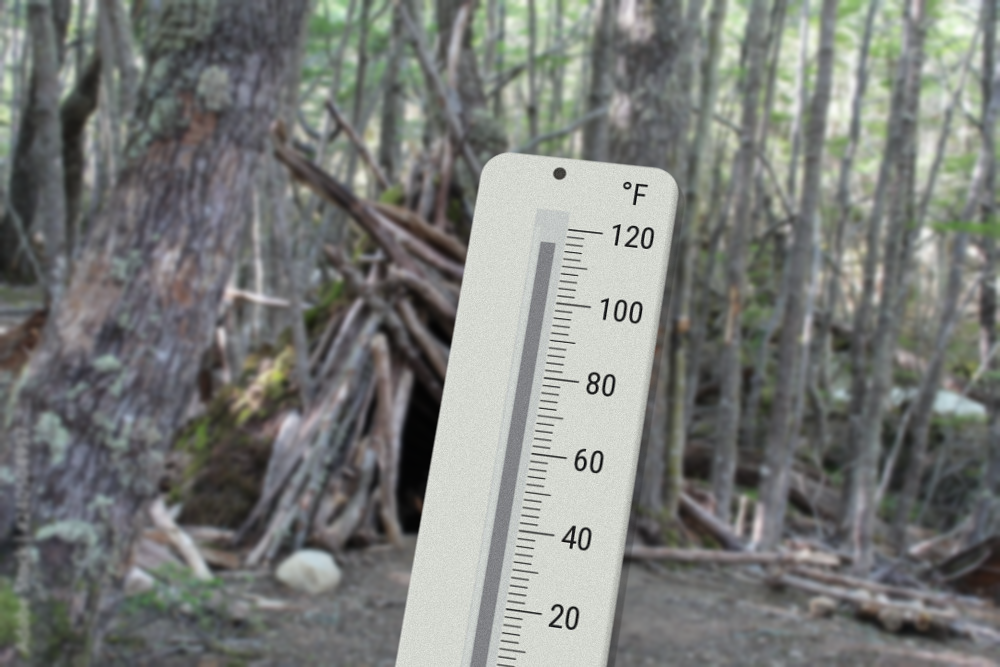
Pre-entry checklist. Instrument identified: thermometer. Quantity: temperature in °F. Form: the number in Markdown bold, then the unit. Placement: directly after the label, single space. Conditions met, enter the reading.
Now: **116** °F
